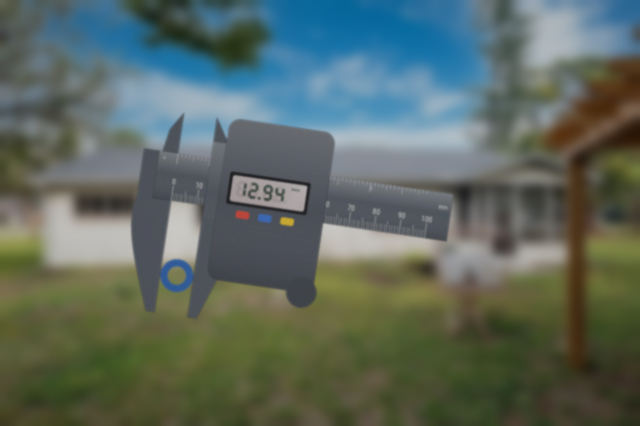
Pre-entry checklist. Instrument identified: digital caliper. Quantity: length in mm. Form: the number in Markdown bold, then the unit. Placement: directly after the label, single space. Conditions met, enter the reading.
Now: **12.94** mm
